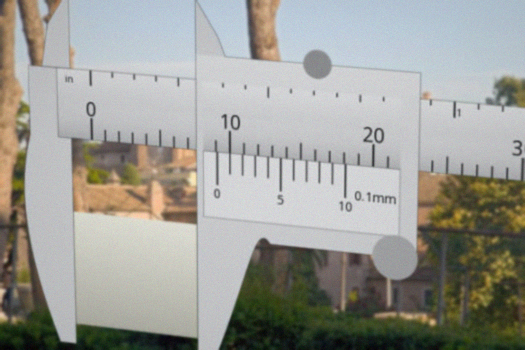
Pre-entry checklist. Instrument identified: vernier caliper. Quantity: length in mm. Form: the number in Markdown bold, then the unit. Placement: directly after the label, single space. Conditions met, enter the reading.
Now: **9.1** mm
